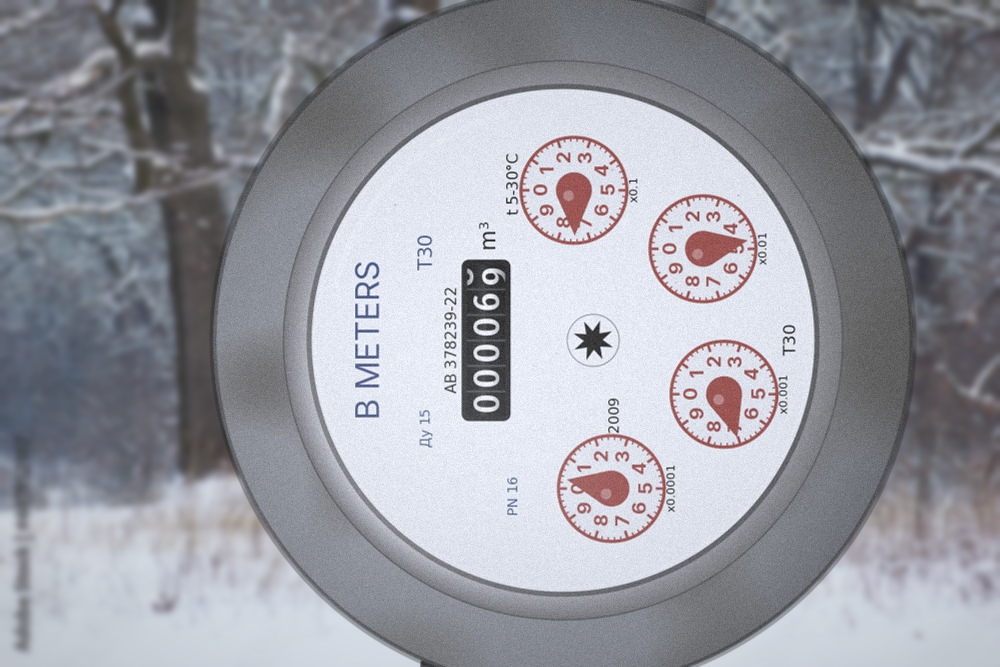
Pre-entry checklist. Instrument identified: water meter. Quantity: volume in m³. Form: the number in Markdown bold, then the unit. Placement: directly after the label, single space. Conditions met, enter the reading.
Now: **68.7470** m³
